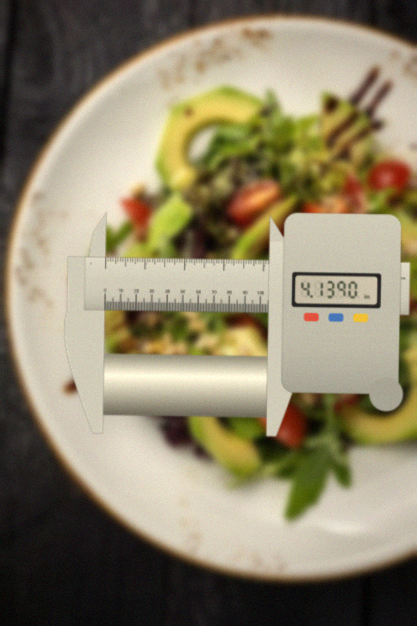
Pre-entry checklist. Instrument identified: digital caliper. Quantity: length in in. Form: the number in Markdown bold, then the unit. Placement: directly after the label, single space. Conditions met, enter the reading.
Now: **4.1390** in
